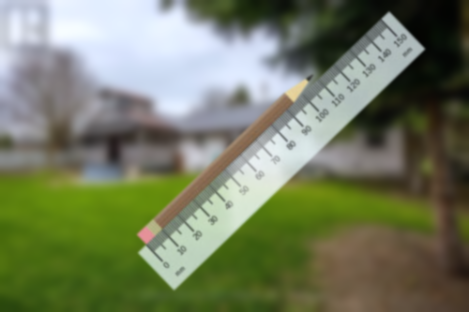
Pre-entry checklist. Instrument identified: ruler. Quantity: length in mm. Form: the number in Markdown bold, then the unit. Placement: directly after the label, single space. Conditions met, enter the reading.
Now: **110** mm
